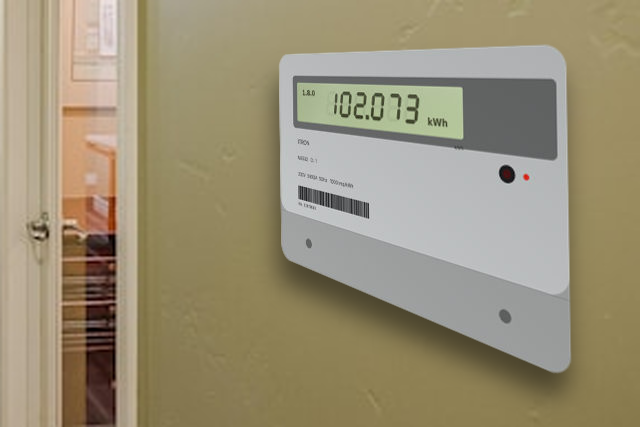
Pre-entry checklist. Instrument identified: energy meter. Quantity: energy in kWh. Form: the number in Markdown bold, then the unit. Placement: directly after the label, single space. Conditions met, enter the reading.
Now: **102.073** kWh
